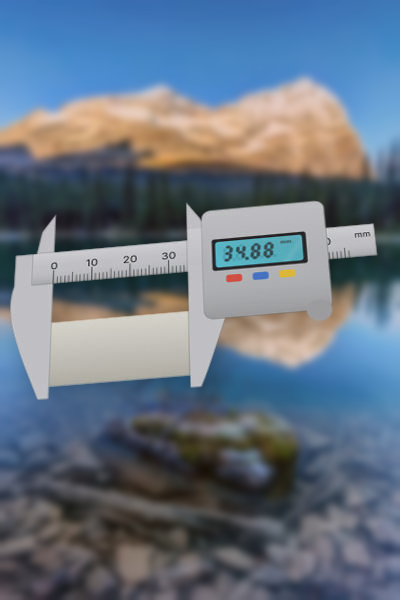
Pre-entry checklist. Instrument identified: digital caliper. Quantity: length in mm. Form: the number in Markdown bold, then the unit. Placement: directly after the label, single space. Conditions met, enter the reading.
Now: **34.88** mm
